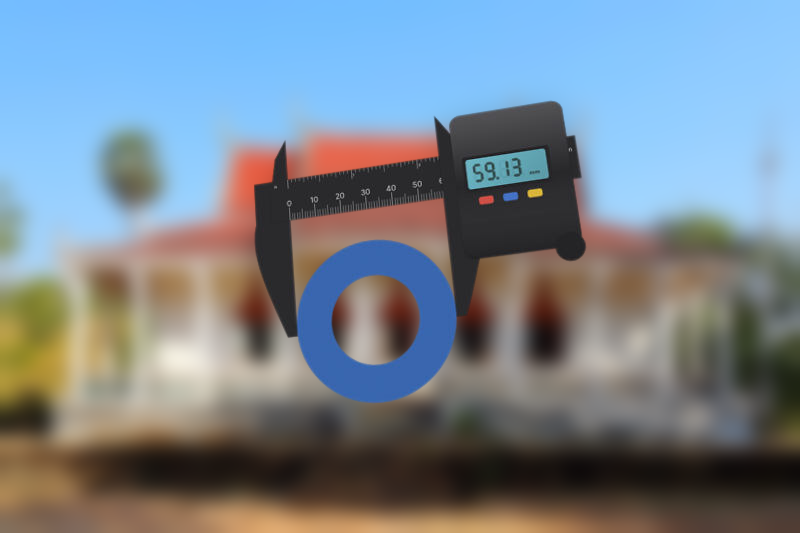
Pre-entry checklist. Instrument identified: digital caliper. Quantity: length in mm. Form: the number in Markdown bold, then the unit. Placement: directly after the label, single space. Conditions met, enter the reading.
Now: **59.13** mm
